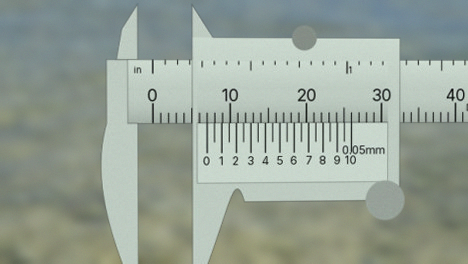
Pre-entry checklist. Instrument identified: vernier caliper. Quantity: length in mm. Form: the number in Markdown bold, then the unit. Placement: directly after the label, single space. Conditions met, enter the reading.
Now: **7.0** mm
